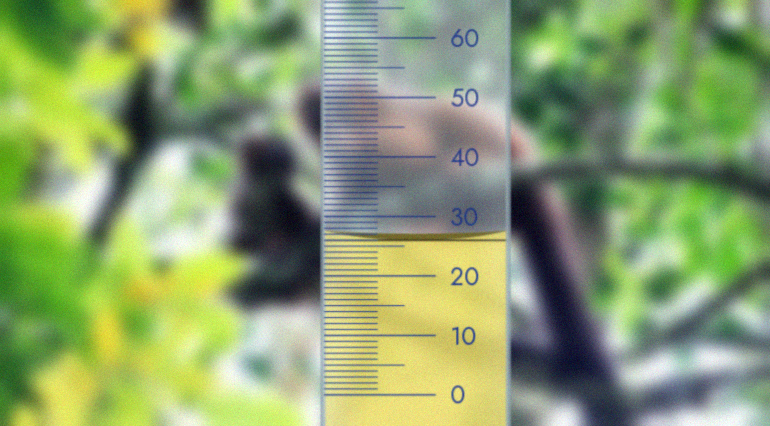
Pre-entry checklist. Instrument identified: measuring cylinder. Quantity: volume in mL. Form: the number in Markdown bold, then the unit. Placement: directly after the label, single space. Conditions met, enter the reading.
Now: **26** mL
